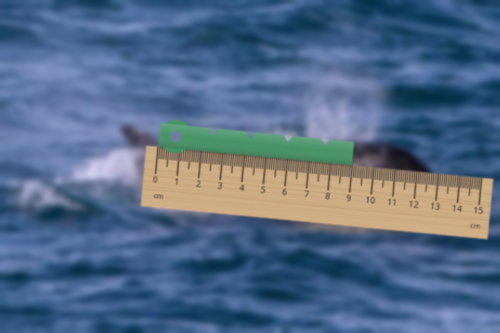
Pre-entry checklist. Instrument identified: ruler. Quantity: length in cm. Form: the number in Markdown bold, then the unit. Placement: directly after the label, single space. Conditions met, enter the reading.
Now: **9** cm
